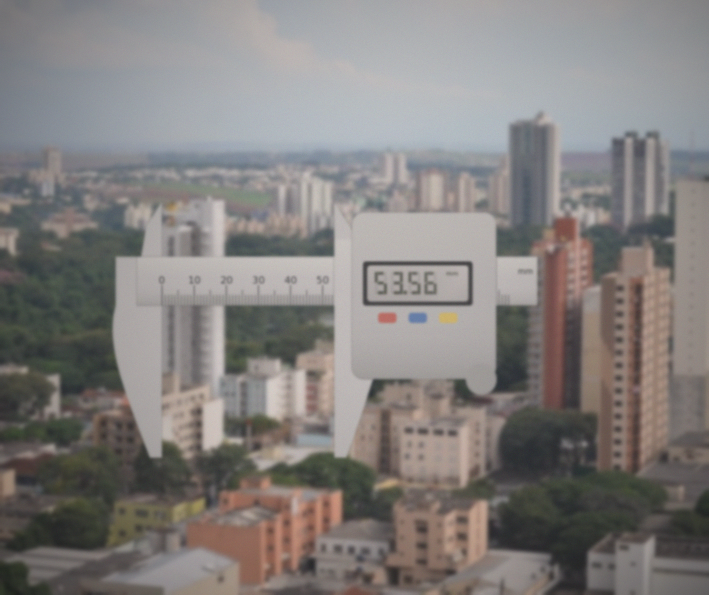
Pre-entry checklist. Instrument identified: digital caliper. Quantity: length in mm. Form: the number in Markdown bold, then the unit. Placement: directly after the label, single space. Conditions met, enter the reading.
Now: **53.56** mm
